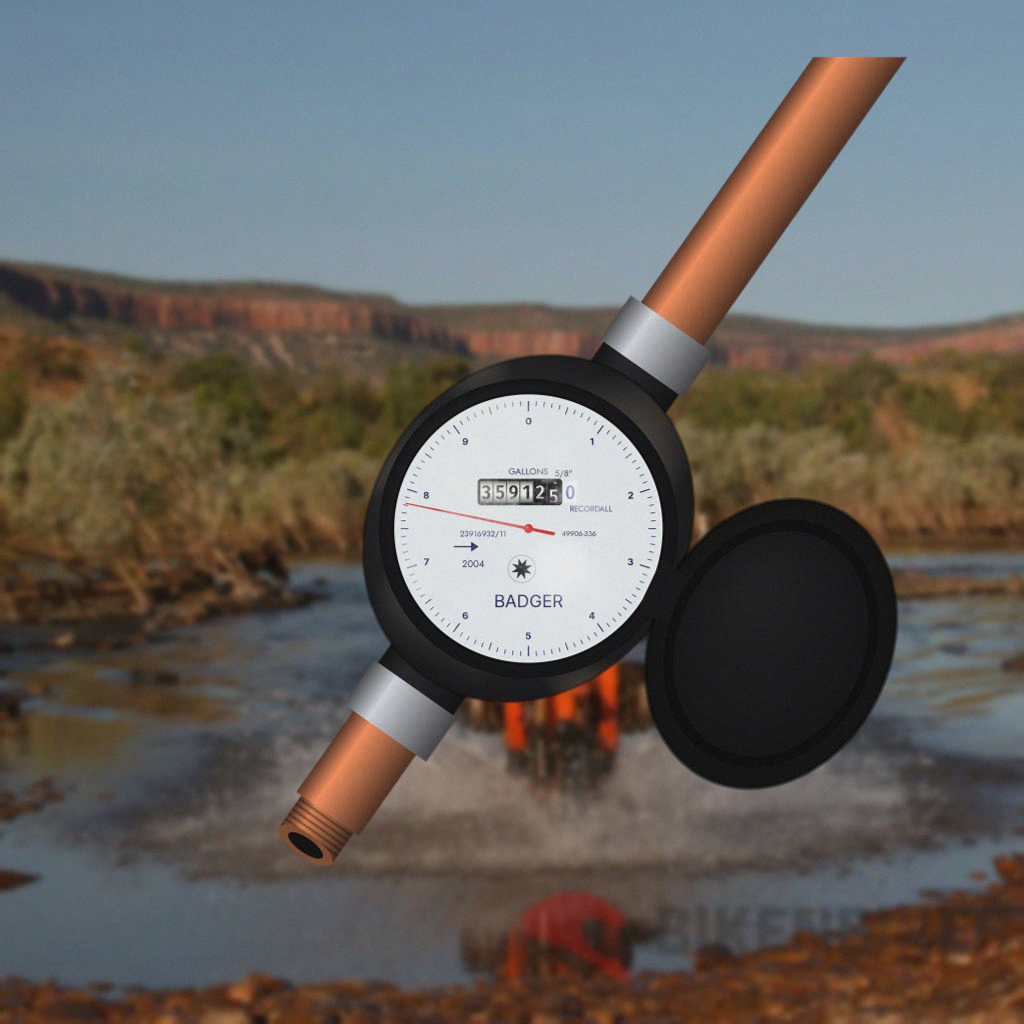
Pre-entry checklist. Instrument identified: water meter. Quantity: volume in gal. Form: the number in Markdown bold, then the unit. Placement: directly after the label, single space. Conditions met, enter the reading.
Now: **3591247.8** gal
